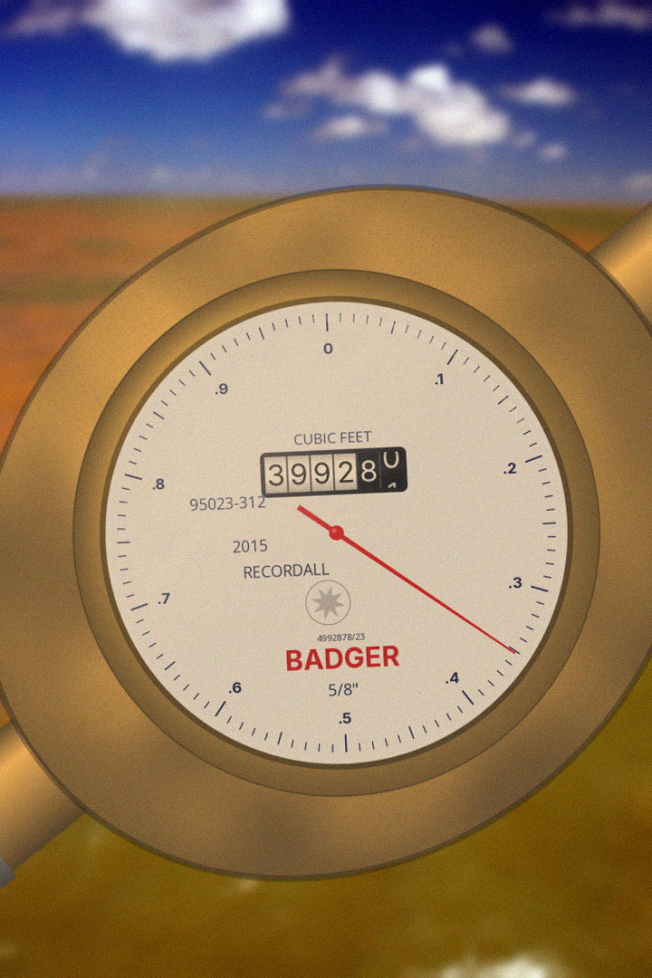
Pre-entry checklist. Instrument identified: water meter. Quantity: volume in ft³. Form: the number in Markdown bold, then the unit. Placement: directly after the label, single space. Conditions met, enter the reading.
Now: **399280.35** ft³
